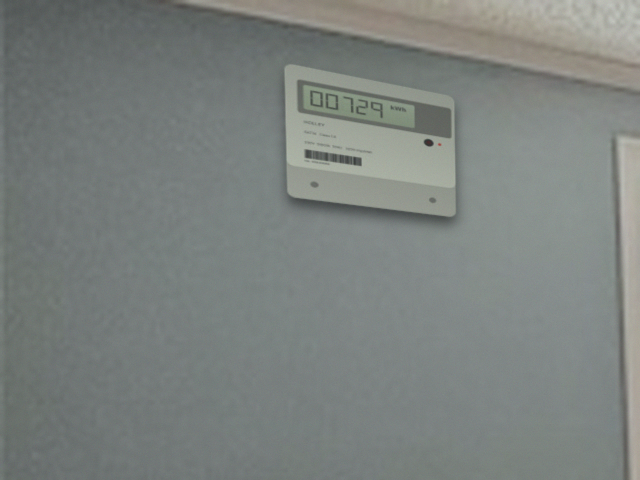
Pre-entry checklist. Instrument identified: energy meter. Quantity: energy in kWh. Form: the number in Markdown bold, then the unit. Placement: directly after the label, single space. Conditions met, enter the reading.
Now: **729** kWh
